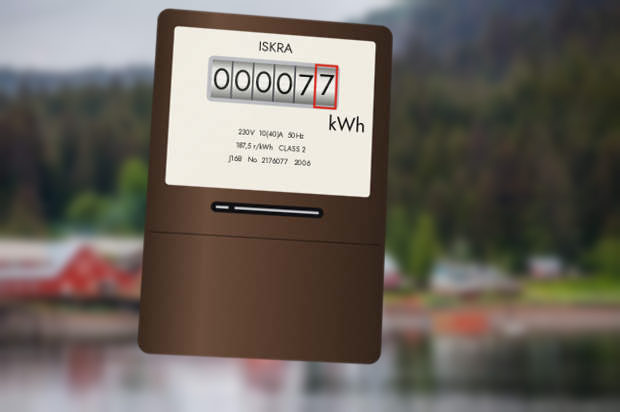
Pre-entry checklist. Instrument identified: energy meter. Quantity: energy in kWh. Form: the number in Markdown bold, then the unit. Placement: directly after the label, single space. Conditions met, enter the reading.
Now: **7.7** kWh
